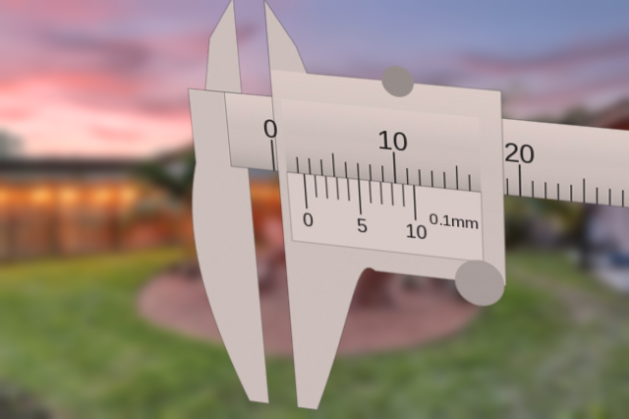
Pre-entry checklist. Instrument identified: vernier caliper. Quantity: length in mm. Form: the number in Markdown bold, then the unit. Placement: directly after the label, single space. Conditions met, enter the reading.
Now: **2.5** mm
